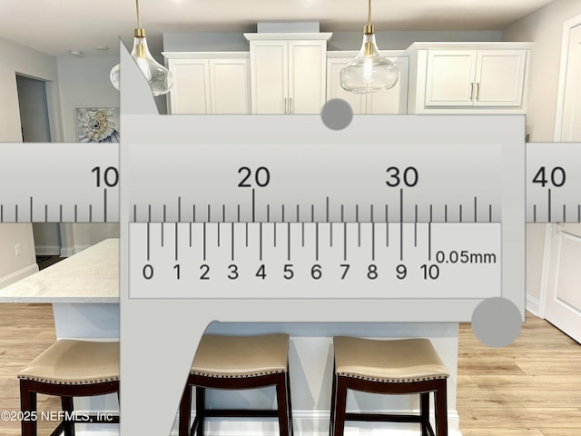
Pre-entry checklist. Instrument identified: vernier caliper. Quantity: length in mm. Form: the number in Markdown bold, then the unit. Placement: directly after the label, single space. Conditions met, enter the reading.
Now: **12.9** mm
